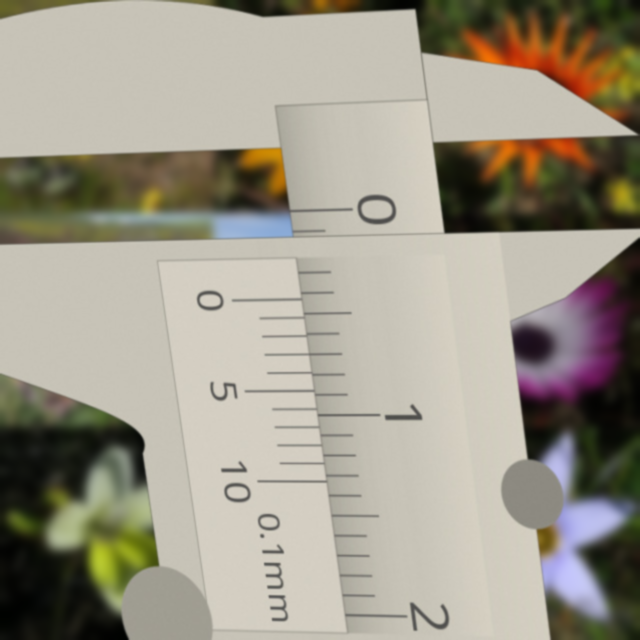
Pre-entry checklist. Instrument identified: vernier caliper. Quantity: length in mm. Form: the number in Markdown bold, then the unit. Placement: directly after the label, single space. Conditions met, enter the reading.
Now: **4.3** mm
